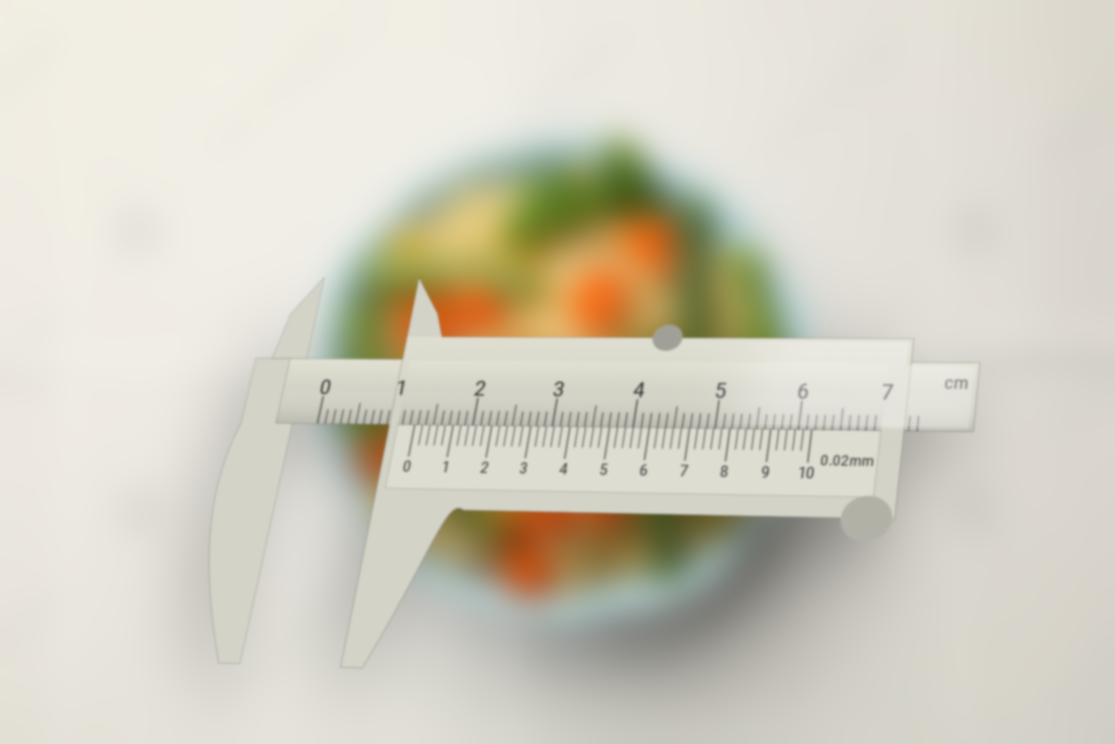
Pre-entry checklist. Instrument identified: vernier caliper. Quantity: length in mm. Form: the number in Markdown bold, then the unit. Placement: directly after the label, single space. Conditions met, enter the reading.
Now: **12.6** mm
